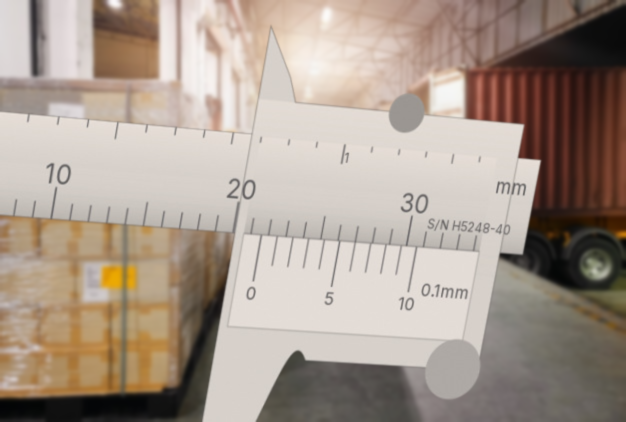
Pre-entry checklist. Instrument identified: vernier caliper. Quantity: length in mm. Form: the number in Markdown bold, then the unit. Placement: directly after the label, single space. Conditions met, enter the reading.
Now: **21.6** mm
